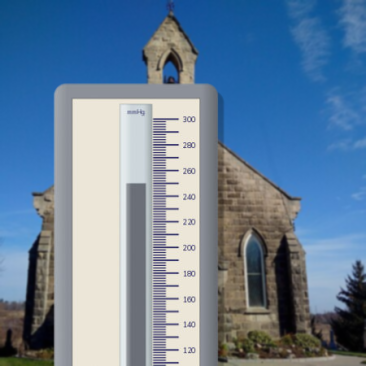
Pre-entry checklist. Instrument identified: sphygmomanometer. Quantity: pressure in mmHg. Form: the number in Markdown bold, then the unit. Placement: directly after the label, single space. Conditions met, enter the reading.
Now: **250** mmHg
